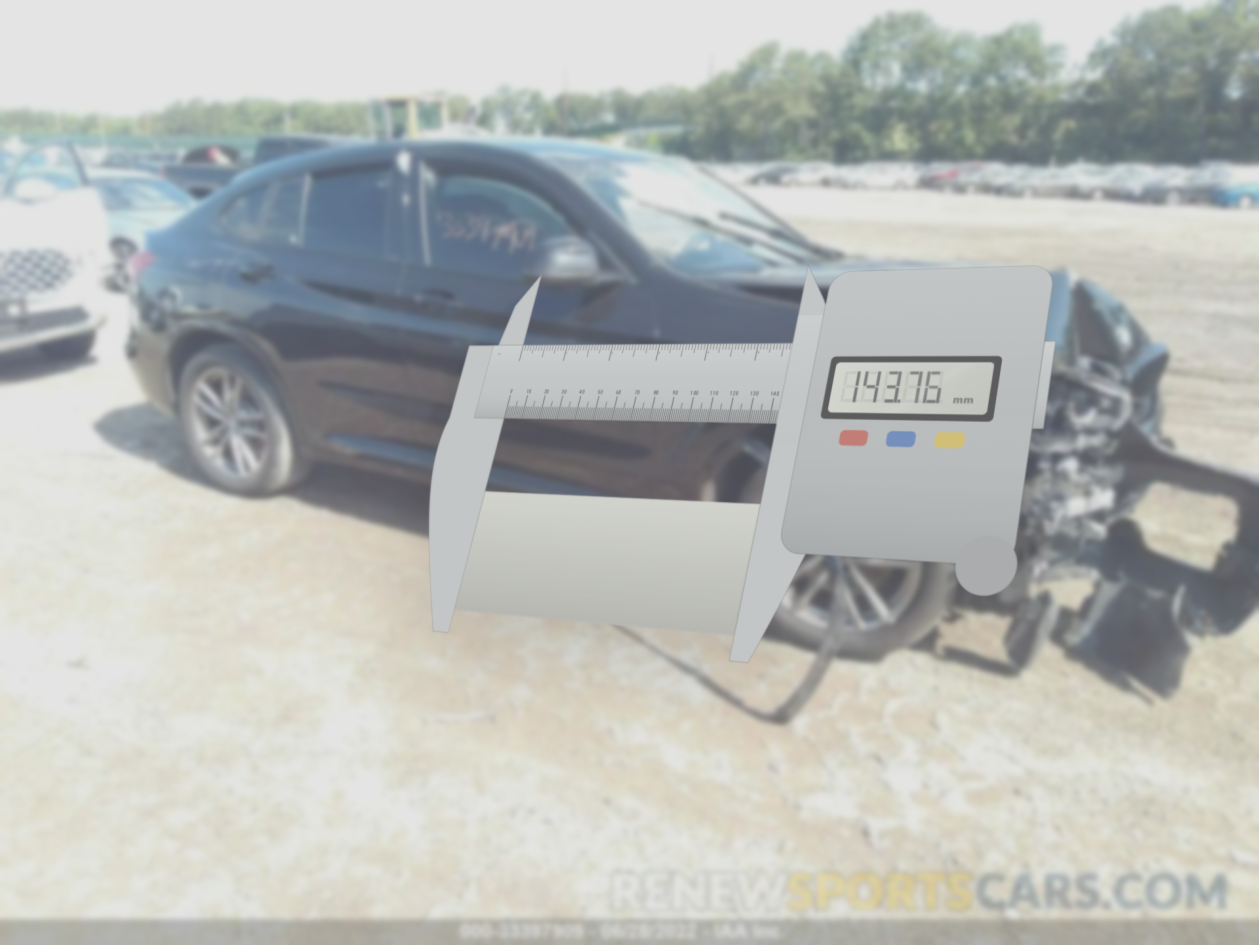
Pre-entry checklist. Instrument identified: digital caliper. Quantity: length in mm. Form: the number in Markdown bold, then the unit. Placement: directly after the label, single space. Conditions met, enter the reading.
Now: **143.76** mm
